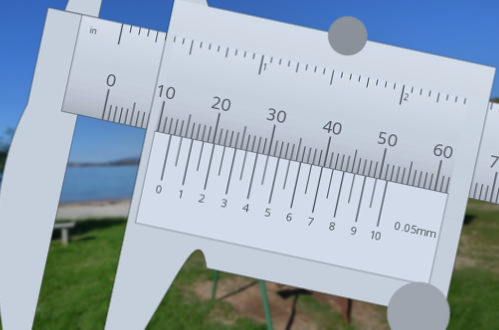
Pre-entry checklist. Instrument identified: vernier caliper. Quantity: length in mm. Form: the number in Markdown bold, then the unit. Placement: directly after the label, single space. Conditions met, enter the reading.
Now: **12.4** mm
